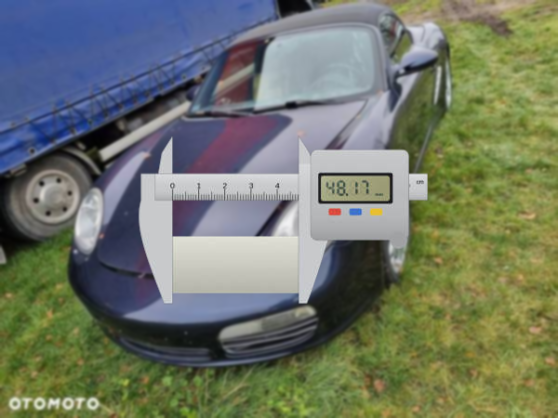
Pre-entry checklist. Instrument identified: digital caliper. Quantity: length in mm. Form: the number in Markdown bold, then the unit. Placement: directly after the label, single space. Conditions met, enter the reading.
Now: **48.17** mm
